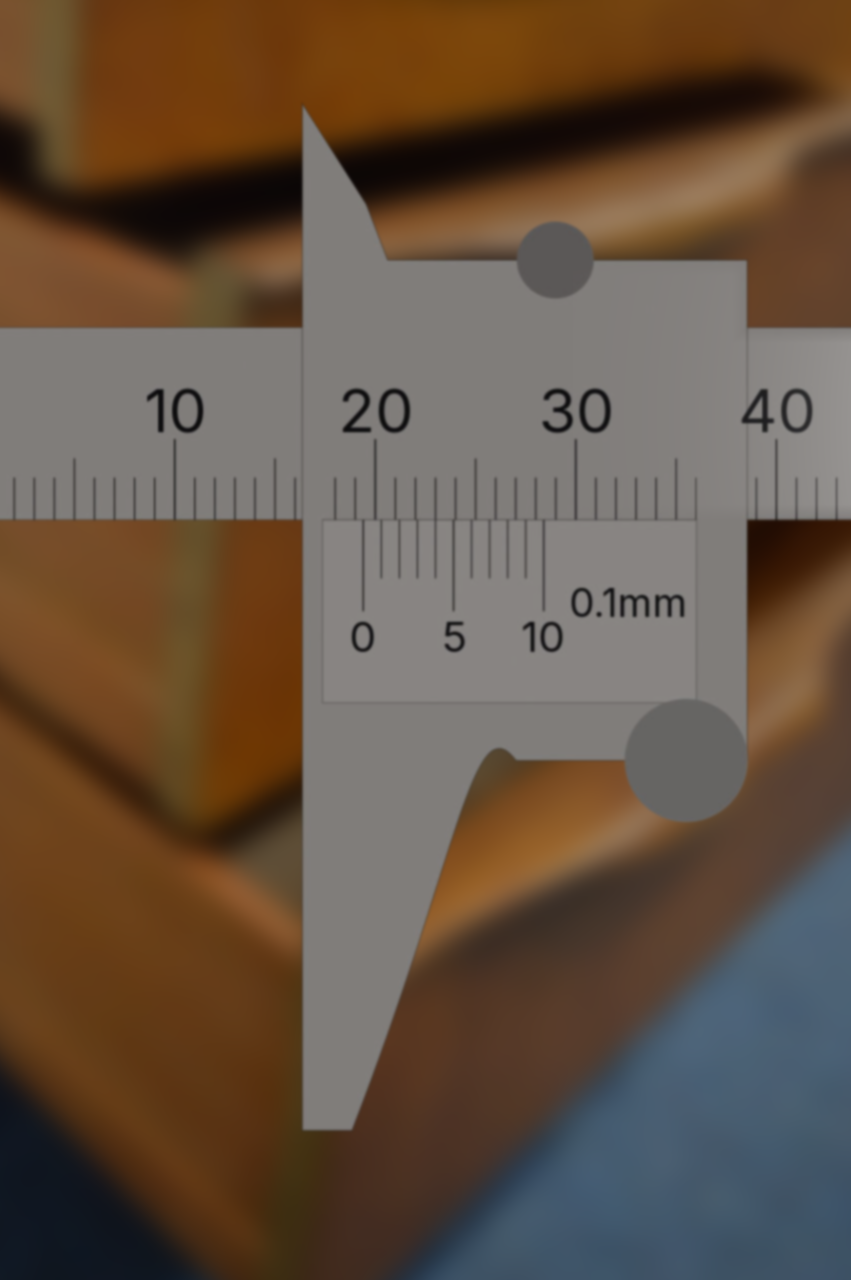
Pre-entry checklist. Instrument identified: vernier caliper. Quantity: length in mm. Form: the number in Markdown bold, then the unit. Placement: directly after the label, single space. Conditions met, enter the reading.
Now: **19.4** mm
